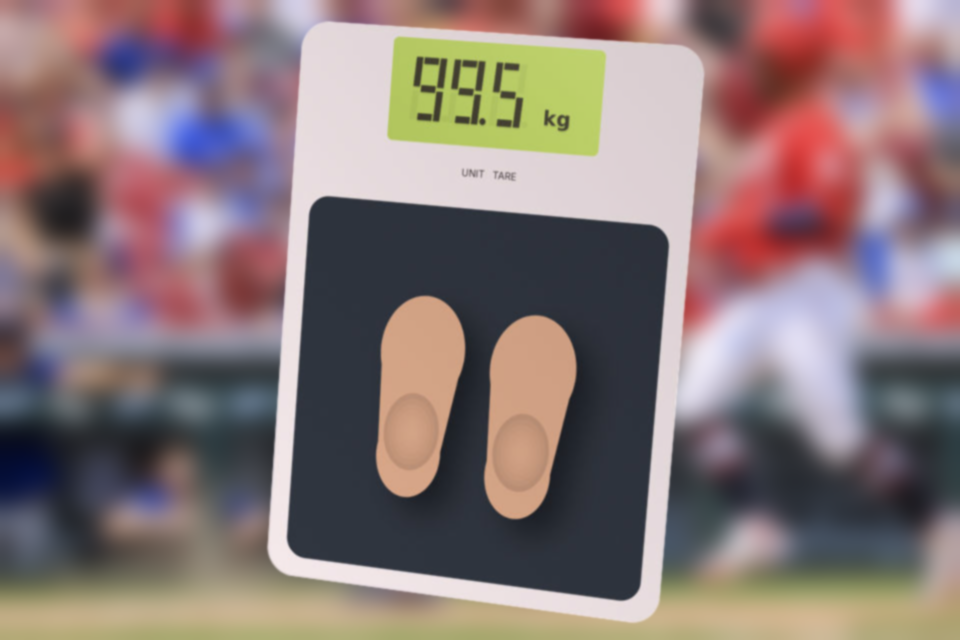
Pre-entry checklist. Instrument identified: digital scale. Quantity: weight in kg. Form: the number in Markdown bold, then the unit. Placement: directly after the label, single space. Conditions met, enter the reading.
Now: **99.5** kg
